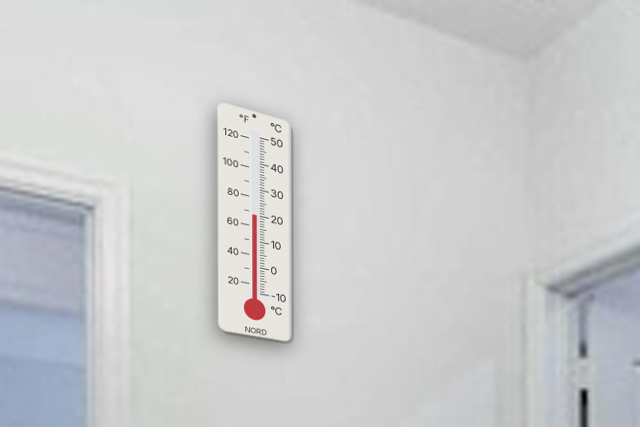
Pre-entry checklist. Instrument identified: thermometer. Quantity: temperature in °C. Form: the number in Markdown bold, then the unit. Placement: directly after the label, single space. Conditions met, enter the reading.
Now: **20** °C
